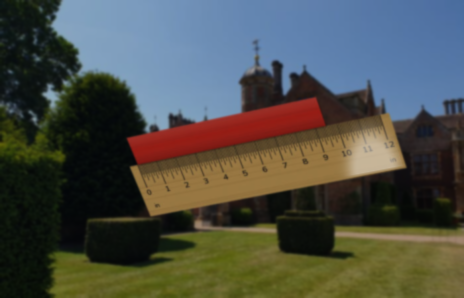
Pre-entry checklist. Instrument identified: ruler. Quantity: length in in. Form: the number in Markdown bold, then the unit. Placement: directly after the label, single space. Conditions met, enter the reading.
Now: **9.5** in
